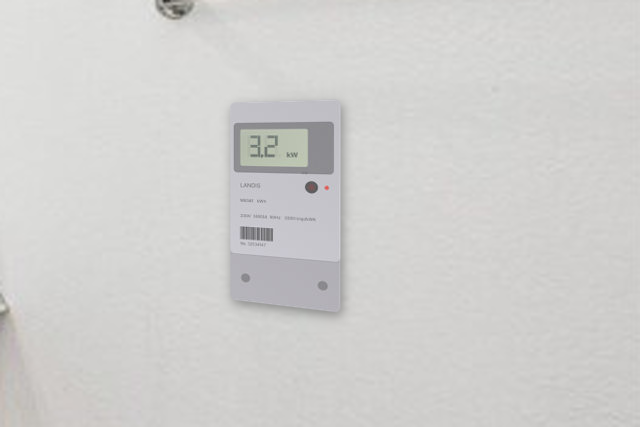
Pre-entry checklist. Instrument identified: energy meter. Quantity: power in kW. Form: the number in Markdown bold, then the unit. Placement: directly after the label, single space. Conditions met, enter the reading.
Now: **3.2** kW
